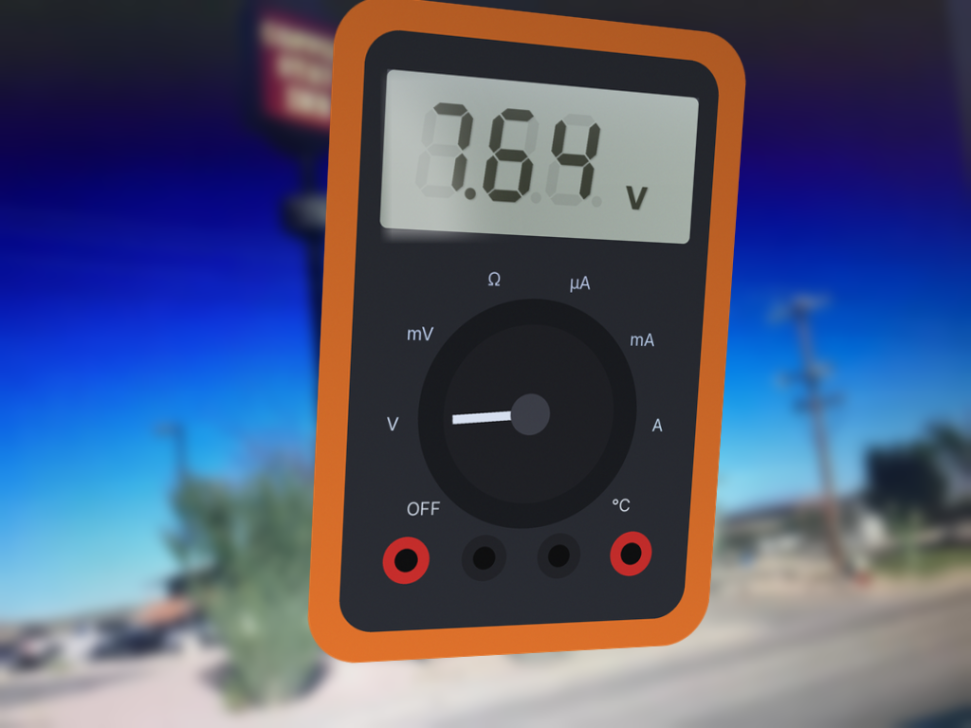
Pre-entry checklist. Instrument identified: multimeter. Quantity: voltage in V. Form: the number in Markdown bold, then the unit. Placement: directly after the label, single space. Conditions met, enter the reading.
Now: **7.64** V
